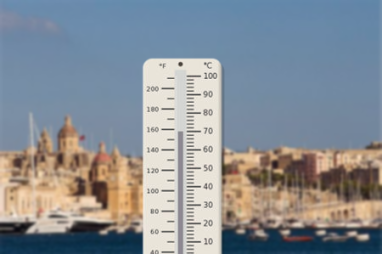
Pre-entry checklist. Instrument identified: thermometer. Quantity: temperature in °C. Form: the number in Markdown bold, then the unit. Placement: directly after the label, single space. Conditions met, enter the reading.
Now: **70** °C
